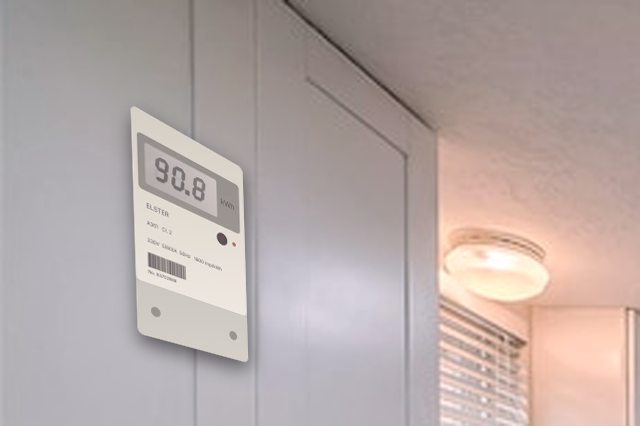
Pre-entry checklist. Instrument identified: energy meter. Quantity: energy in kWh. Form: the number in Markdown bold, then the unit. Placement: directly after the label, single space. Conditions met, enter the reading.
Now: **90.8** kWh
